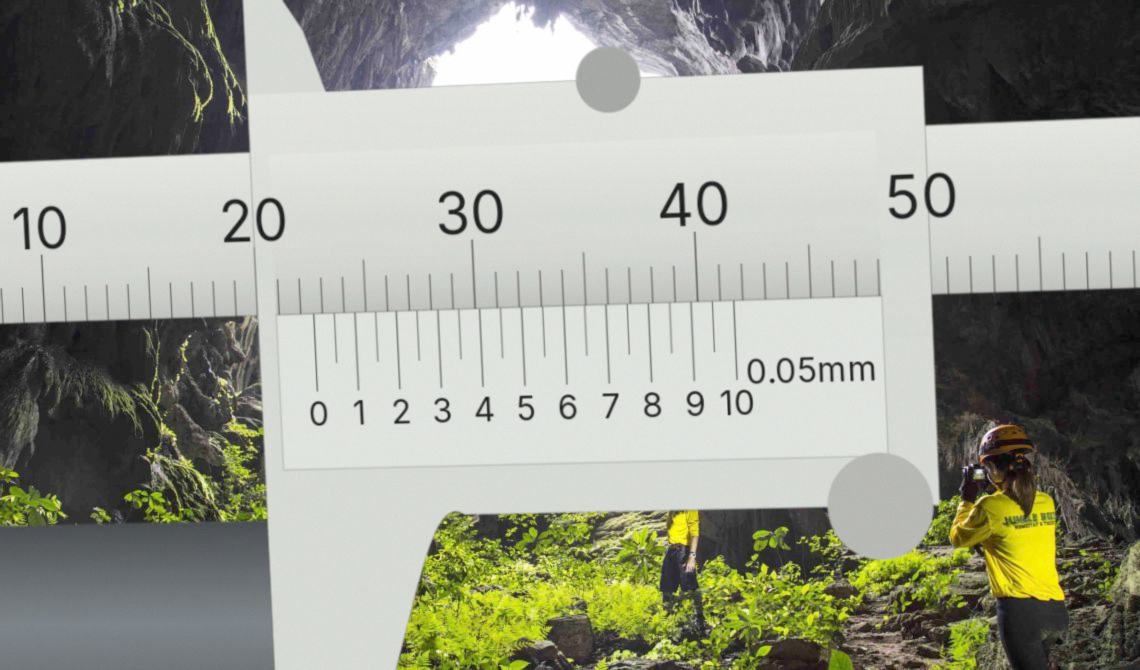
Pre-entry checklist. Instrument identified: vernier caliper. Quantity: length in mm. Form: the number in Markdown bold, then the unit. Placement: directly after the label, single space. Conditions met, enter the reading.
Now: **22.6** mm
